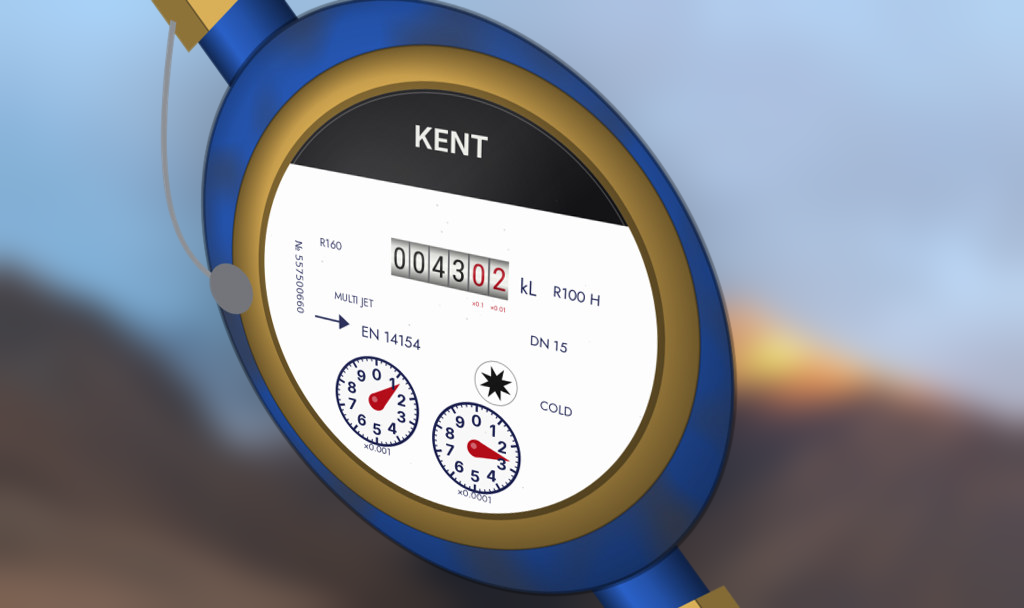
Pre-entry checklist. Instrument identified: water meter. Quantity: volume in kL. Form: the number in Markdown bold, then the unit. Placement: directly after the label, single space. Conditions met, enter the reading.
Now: **43.0212** kL
